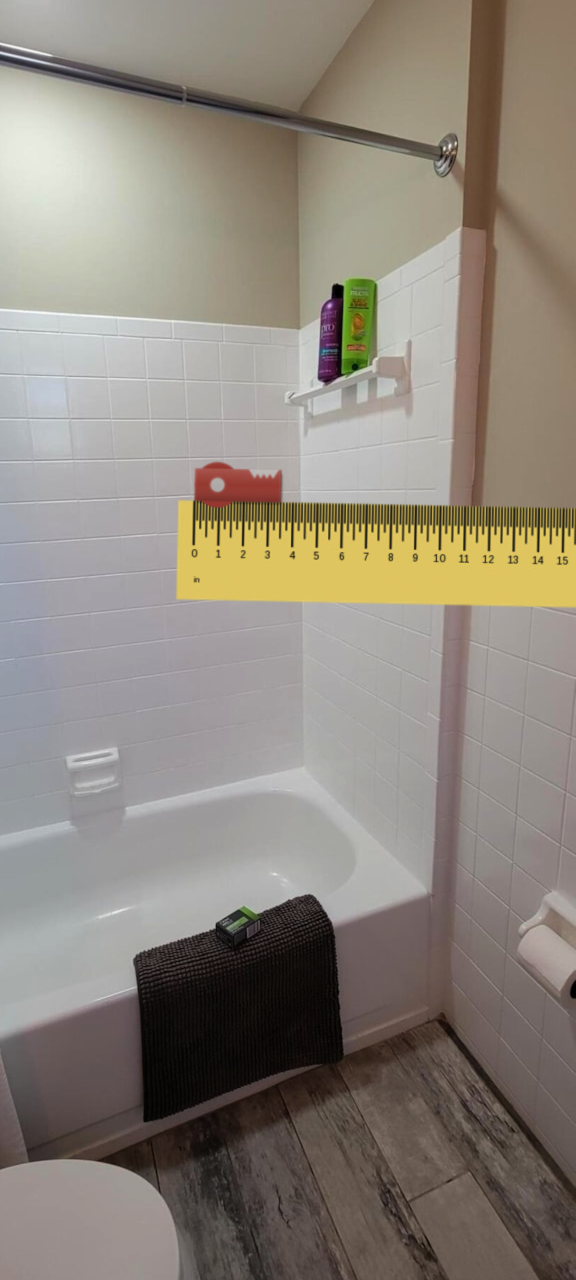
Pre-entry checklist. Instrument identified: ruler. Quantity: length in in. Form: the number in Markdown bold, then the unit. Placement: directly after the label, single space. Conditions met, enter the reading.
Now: **3.5** in
